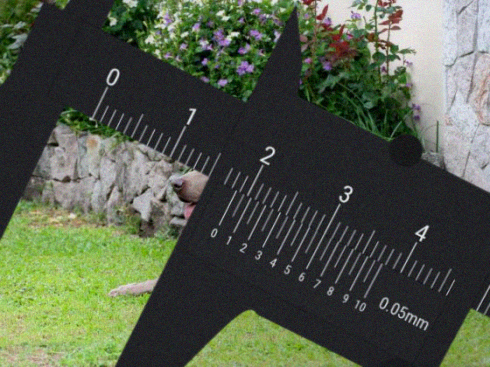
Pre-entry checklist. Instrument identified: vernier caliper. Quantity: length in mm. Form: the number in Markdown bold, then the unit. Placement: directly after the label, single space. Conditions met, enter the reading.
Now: **18.6** mm
